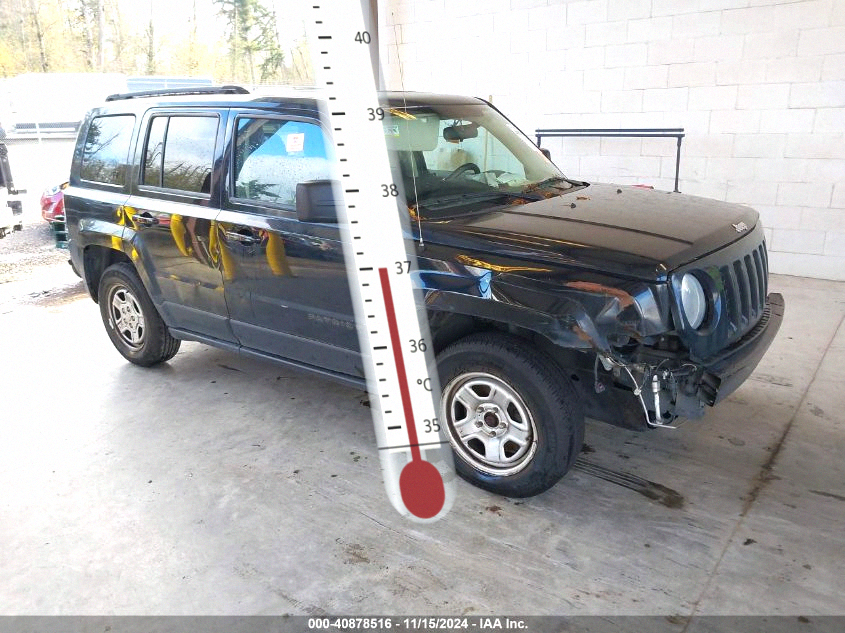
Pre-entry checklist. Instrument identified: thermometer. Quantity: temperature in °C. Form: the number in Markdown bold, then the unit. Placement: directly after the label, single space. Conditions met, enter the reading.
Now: **37** °C
